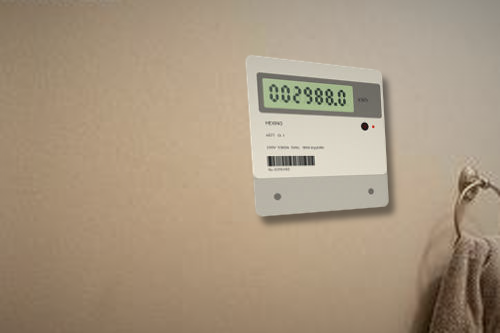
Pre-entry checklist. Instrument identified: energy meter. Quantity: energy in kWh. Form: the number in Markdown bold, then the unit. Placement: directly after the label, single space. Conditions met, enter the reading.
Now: **2988.0** kWh
